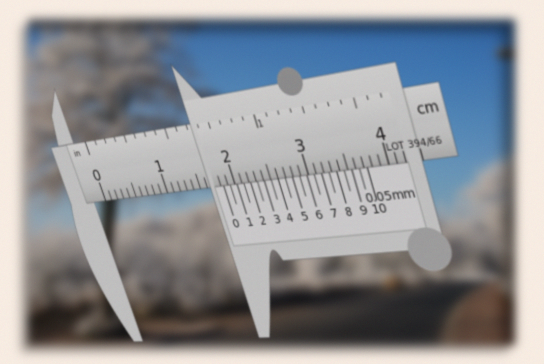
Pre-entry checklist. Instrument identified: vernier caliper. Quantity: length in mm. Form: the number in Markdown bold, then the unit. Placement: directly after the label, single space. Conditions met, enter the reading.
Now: **18.4** mm
